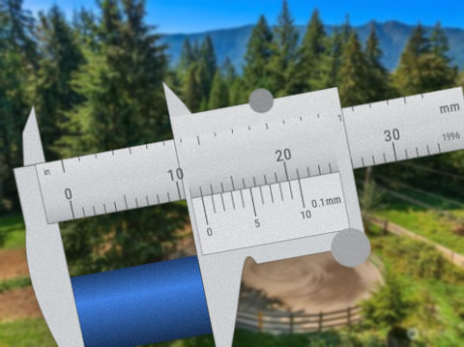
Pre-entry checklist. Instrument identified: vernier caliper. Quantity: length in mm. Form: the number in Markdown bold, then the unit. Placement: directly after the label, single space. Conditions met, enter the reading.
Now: **12.0** mm
